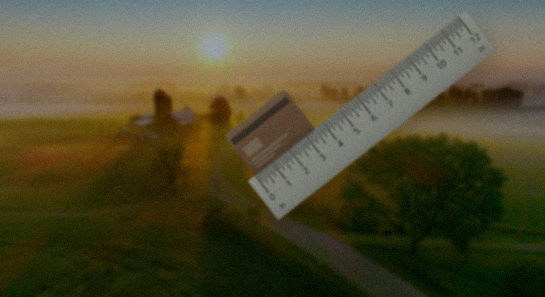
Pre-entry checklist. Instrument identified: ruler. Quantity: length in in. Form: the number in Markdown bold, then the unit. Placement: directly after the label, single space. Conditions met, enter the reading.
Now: **3.5** in
